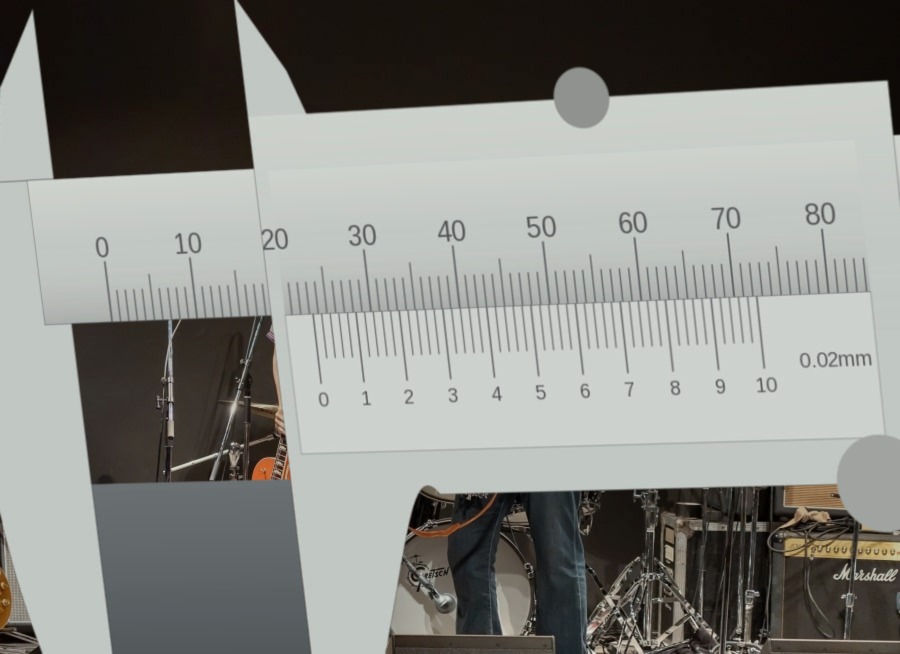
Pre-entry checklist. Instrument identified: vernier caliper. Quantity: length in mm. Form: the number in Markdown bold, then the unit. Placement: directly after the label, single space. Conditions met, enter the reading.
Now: **23.4** mm
